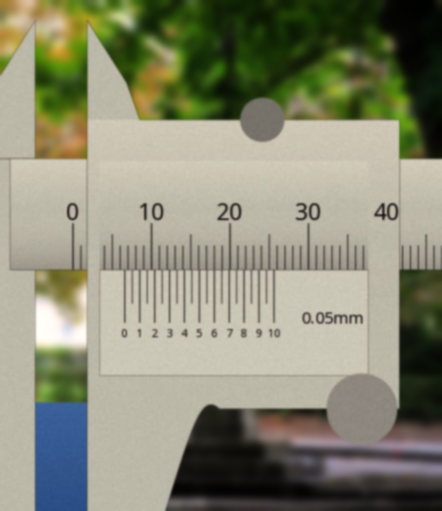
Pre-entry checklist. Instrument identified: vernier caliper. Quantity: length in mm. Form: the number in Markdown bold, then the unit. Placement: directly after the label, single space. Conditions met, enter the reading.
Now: **6.6** mm
